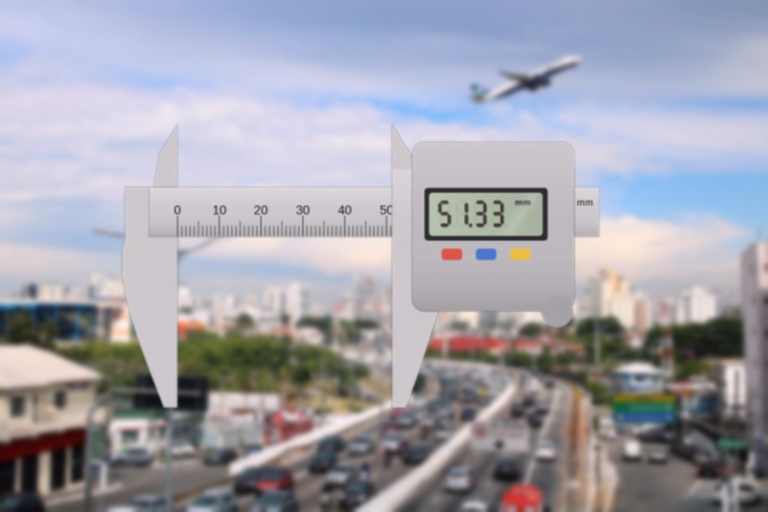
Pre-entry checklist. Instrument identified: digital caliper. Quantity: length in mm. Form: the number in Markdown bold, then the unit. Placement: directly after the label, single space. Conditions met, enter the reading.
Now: **51.33** mm
